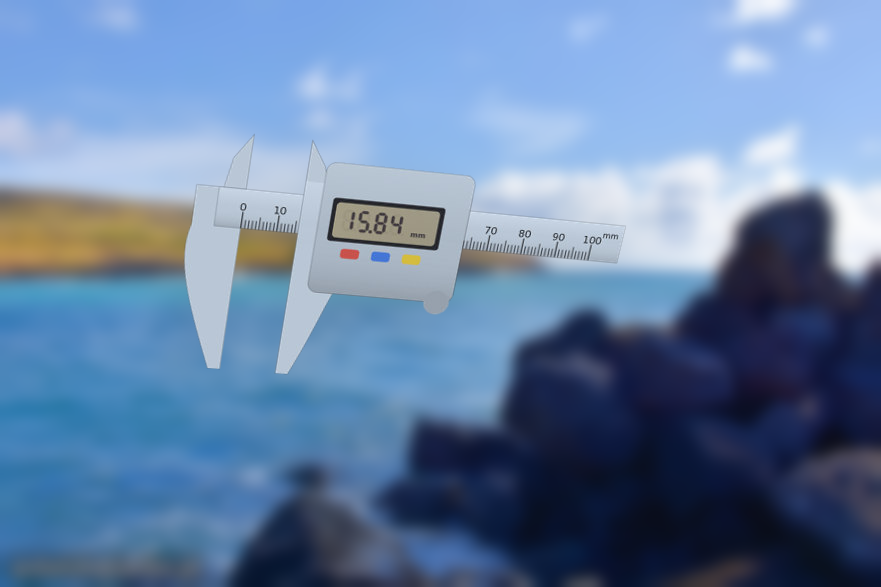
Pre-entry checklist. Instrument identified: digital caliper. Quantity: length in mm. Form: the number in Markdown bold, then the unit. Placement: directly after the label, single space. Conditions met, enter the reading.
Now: **15.84** mm
